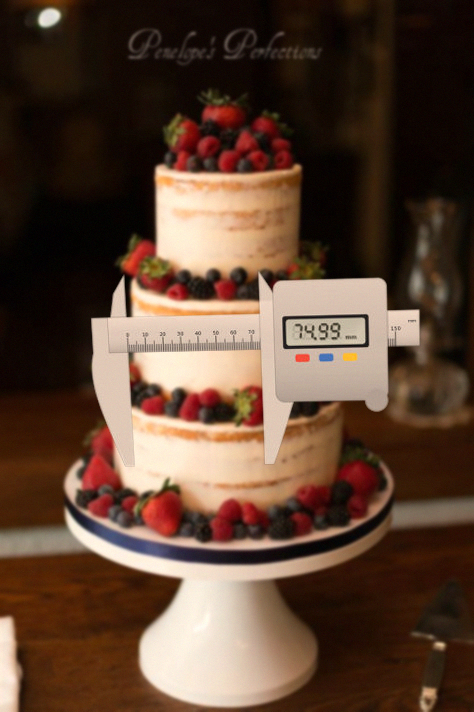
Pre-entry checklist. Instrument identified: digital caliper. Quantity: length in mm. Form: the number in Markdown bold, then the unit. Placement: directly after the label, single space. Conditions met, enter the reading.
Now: **74.99** mm
